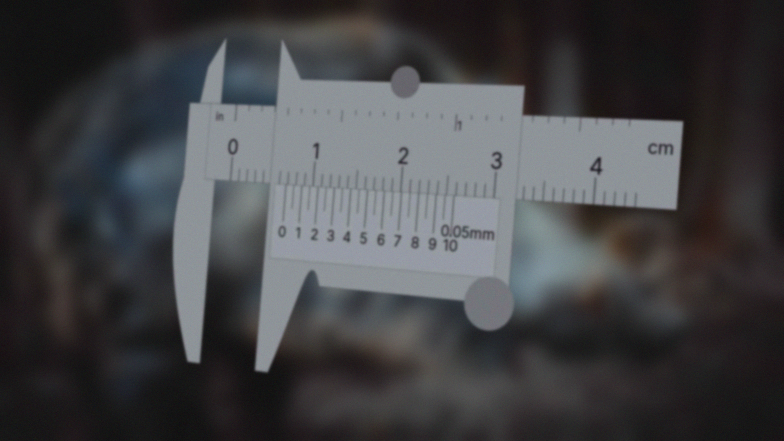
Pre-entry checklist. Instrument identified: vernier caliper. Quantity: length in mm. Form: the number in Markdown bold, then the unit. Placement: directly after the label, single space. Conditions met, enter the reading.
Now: **6.8** mm
